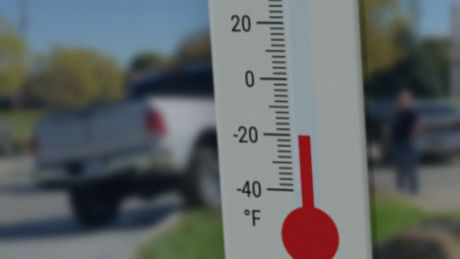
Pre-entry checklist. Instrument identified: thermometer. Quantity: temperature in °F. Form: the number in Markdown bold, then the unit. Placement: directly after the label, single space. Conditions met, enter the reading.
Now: **-20** °F
